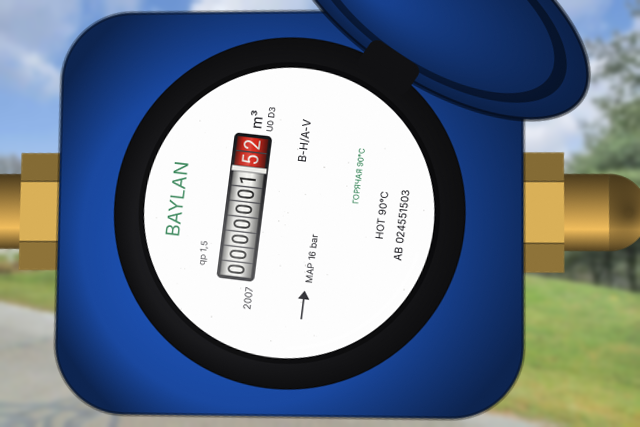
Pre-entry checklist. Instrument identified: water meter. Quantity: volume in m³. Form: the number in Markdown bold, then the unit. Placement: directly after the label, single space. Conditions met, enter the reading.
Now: **1.52** m³
